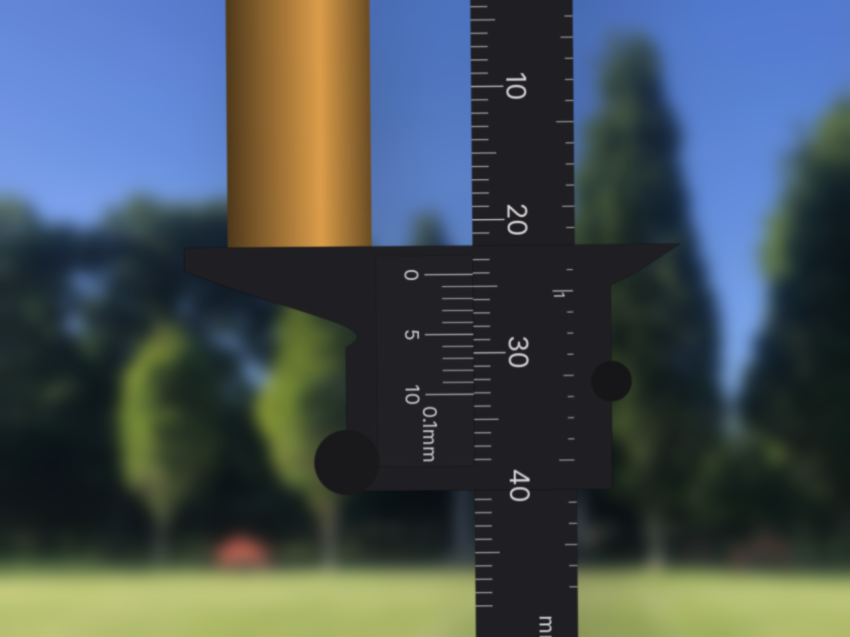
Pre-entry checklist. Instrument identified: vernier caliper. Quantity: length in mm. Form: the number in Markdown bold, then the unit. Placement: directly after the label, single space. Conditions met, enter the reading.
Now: **24.1** mm
